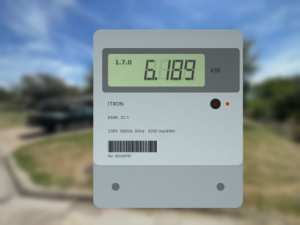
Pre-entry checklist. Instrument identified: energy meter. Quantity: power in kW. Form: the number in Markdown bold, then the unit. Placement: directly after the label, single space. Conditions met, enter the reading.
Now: **6.189** kW
